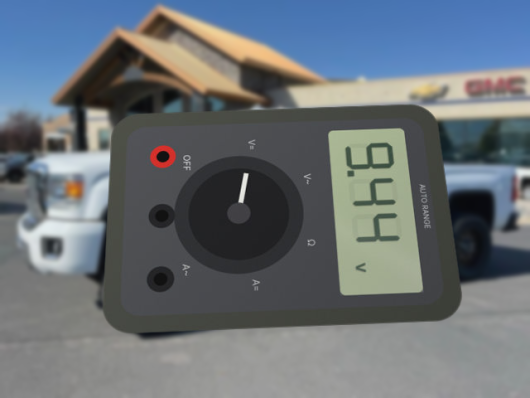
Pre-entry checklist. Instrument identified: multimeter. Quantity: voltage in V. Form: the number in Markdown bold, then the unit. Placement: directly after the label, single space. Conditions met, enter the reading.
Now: **9.44** V
